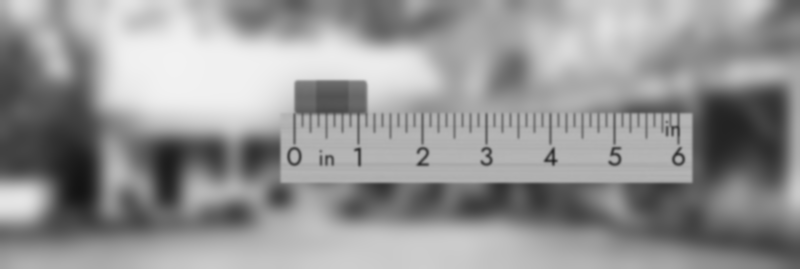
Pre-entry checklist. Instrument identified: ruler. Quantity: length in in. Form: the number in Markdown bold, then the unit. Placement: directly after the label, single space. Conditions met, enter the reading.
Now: **1.125** in
